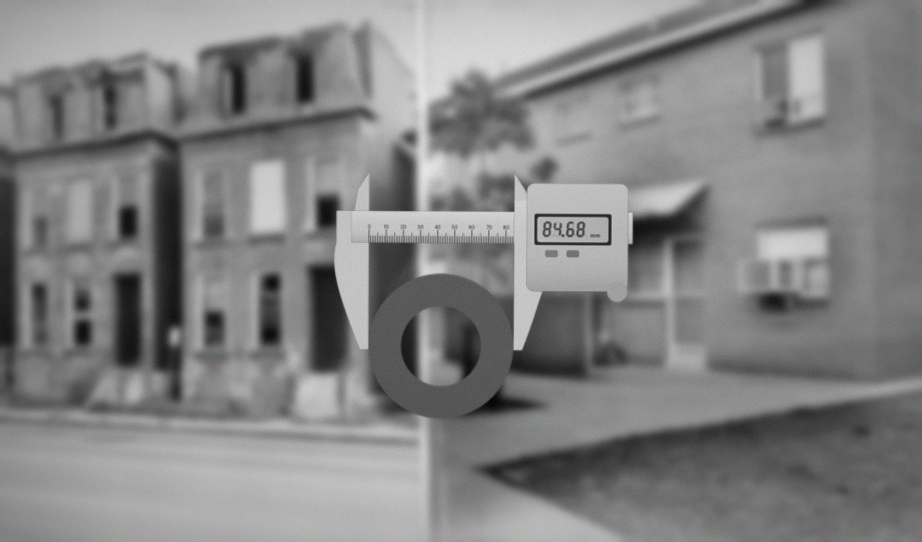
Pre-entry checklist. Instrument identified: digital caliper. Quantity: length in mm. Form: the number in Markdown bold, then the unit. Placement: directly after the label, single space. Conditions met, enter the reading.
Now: **84.68** mm
